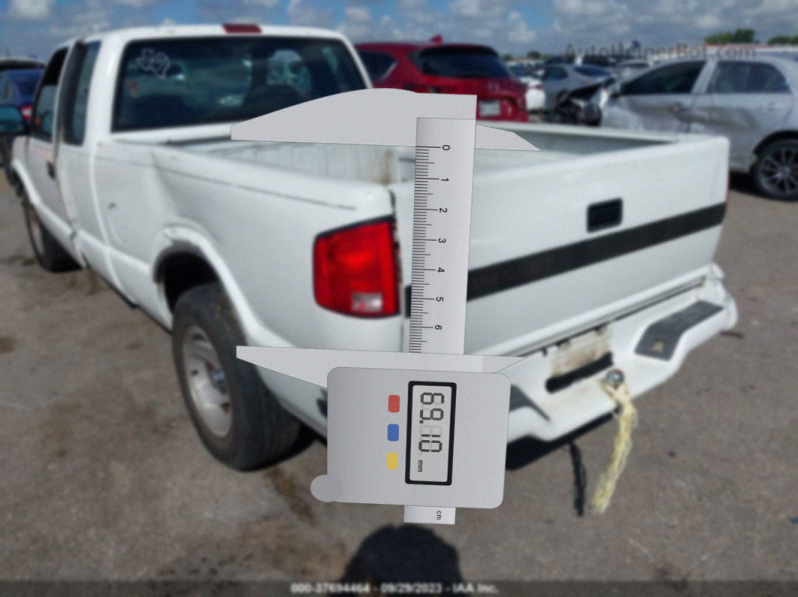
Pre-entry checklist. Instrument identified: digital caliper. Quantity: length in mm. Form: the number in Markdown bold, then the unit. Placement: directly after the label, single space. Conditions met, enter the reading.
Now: **69.10** mm
